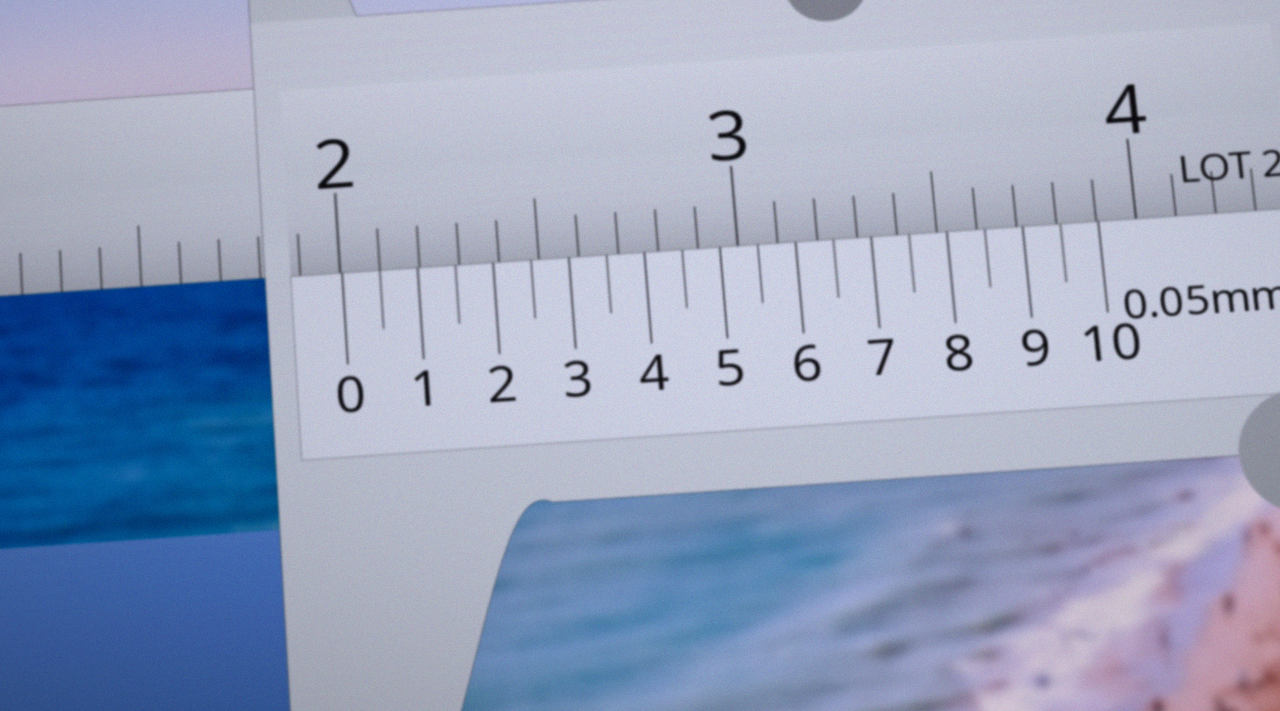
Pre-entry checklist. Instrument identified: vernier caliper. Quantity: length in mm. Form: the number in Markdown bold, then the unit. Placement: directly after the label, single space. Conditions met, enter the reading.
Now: **20.05** mm
